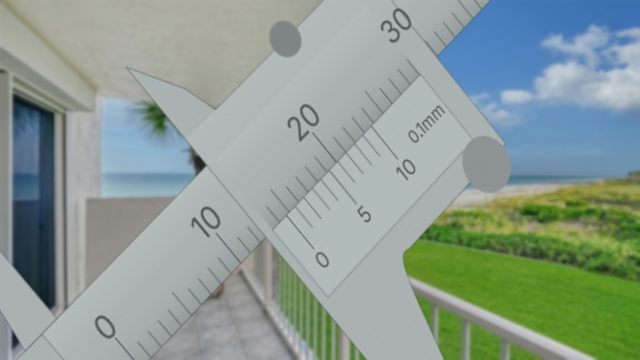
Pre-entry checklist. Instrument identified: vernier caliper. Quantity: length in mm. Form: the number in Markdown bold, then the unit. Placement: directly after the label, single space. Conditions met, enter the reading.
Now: **14.7** mm
